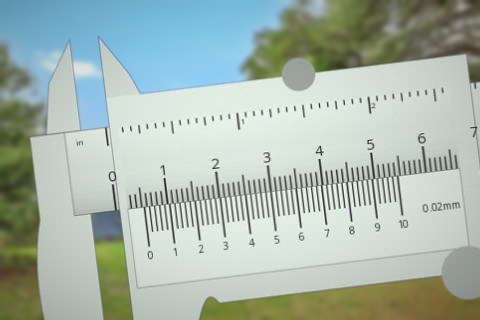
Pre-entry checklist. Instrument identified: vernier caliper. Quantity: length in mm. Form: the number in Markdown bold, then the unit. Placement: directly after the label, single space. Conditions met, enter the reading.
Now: **5.5** mm
